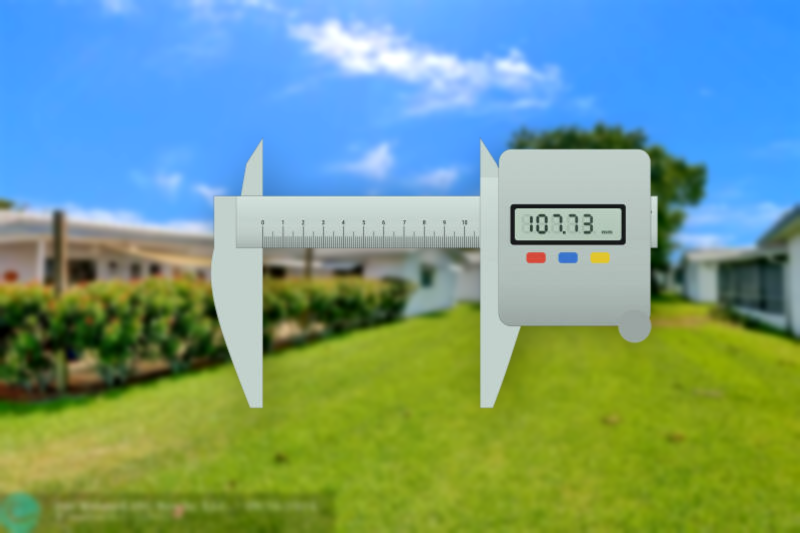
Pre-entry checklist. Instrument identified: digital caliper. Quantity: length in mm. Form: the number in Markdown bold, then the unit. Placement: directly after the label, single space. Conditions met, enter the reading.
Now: **107.73** mm
